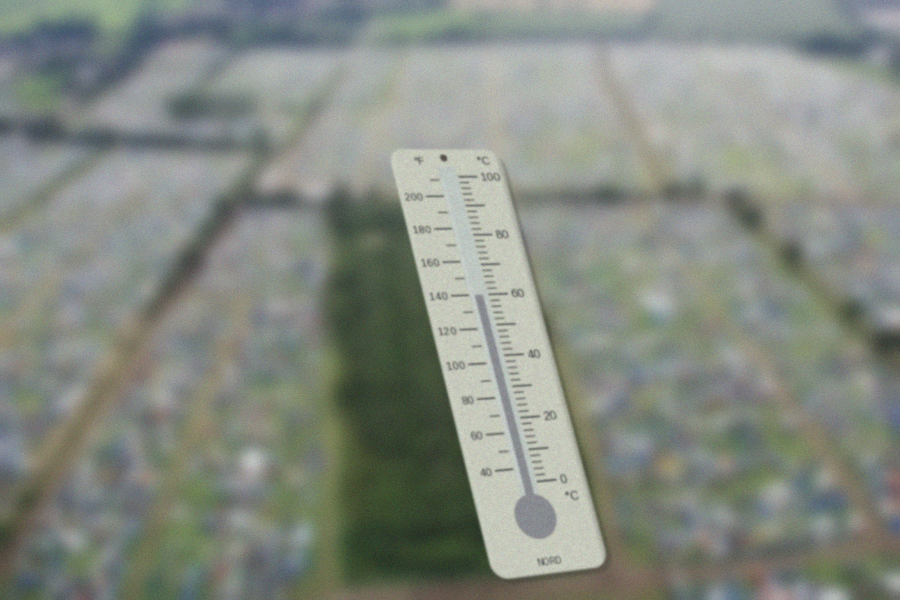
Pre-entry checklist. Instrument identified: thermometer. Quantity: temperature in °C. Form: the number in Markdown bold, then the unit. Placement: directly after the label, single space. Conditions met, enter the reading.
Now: **60** °C
